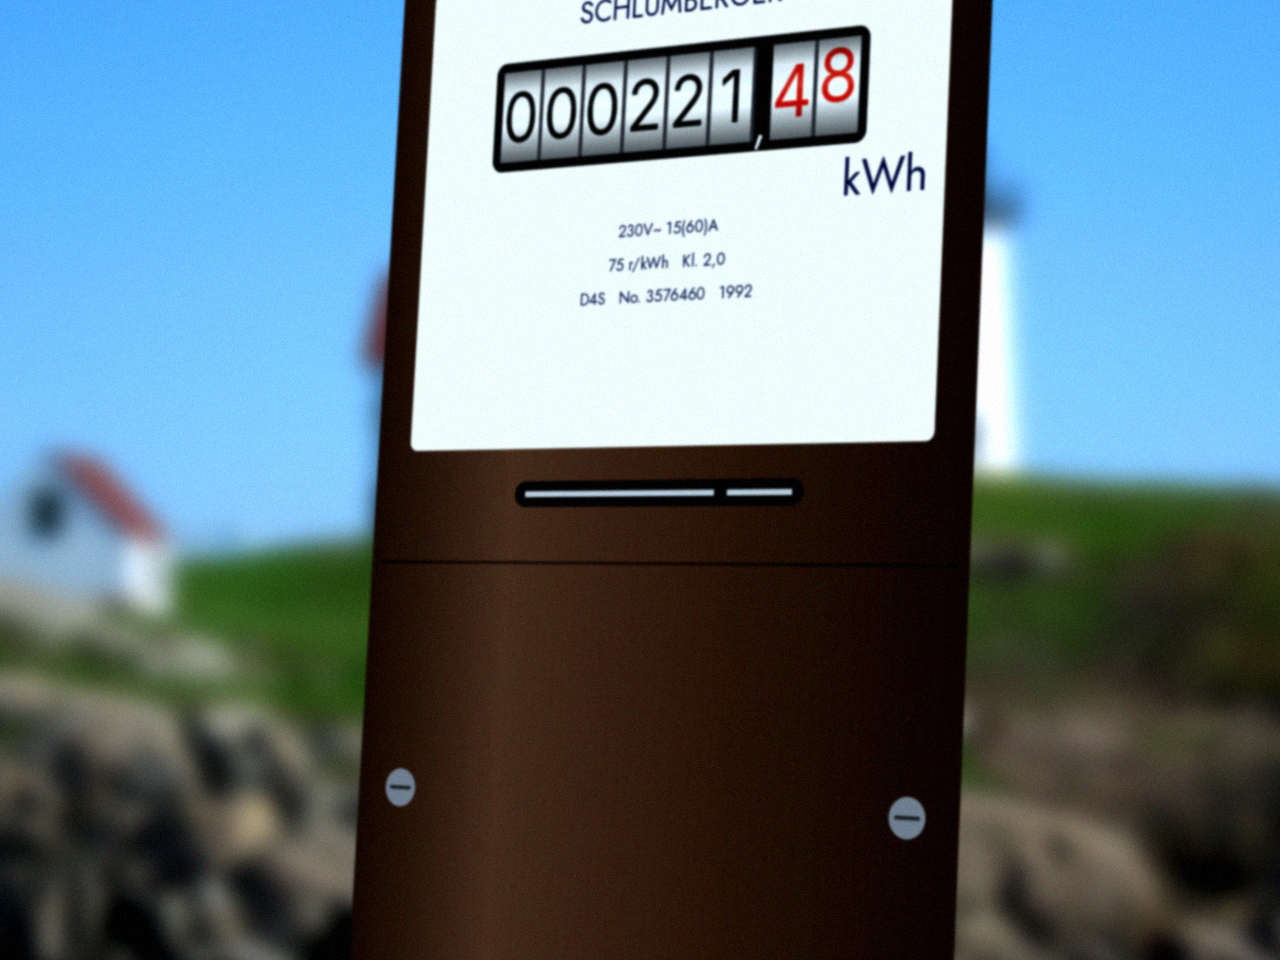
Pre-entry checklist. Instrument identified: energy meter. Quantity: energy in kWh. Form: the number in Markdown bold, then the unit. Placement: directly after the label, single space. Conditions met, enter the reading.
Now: **221.48** kWh
